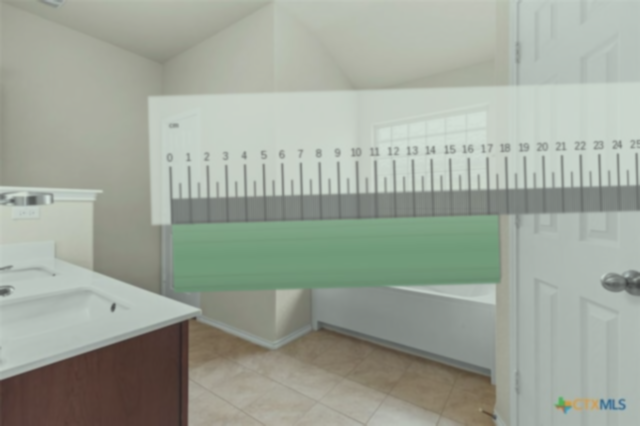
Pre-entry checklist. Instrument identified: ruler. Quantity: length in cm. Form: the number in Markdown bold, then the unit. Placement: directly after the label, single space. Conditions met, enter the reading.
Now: **17.5** cm
